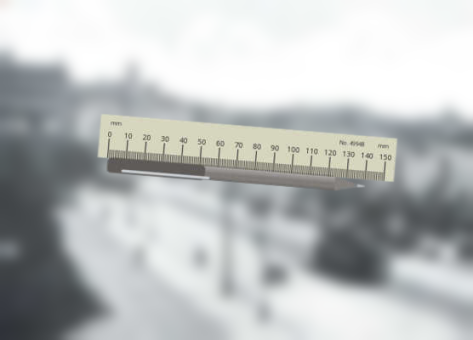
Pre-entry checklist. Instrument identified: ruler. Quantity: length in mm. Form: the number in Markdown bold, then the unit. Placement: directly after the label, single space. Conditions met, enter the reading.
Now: **140** mm
